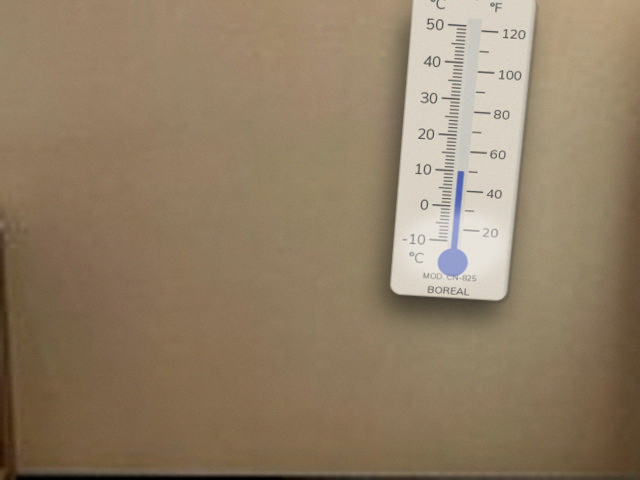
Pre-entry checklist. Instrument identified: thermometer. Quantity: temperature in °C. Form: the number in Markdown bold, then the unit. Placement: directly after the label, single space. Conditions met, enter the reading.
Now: **10** °C
